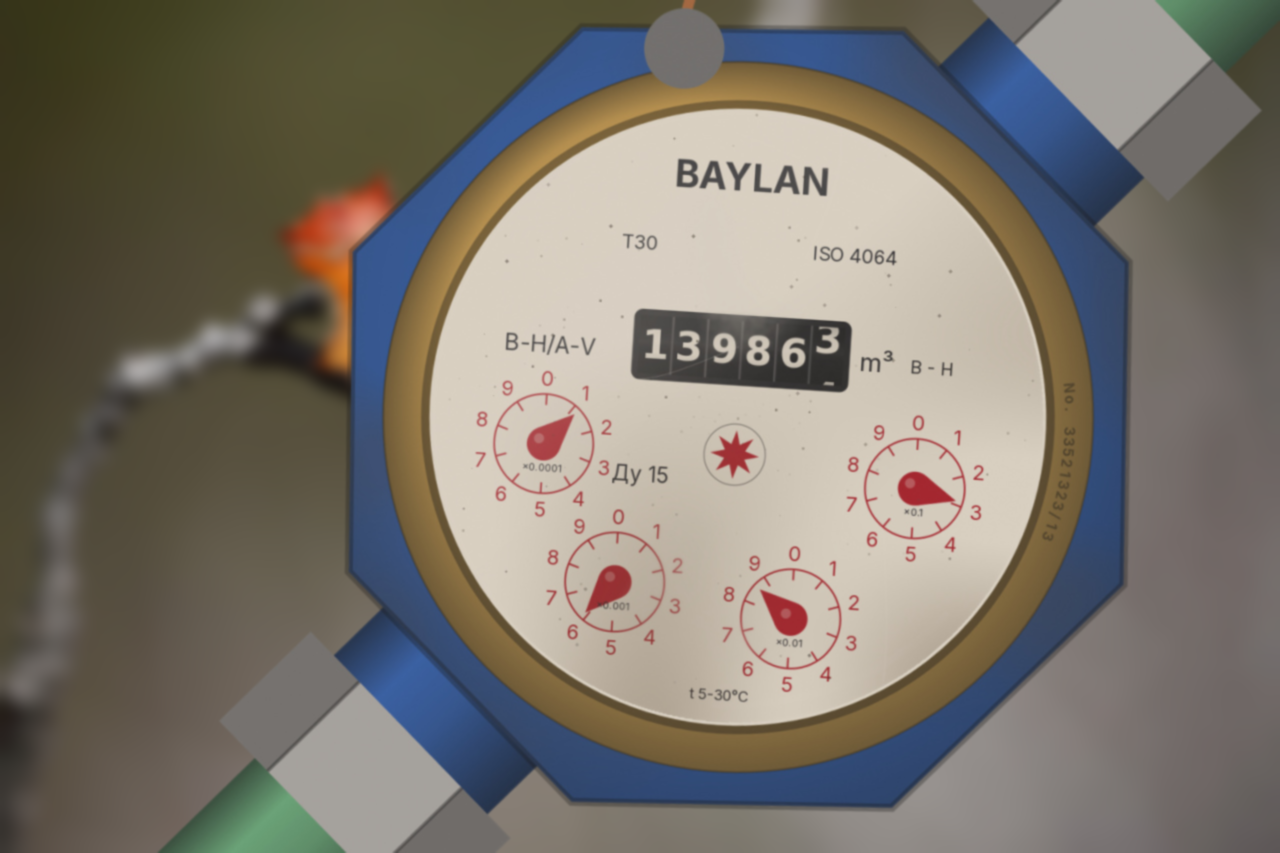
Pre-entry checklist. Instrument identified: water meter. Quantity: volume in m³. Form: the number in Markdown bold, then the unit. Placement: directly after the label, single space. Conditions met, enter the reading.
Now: **139863.2861** m³
